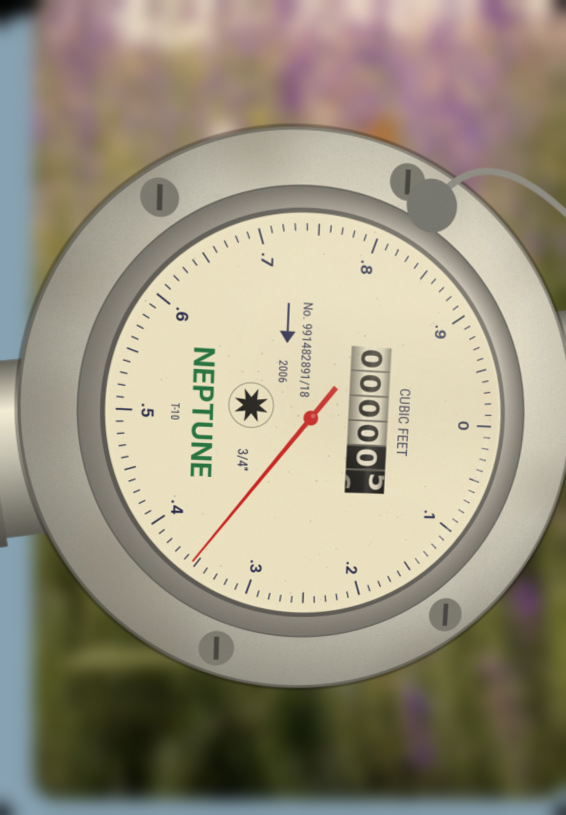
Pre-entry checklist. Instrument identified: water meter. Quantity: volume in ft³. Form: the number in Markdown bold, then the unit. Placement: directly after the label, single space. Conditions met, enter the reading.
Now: **5.35** ft³
